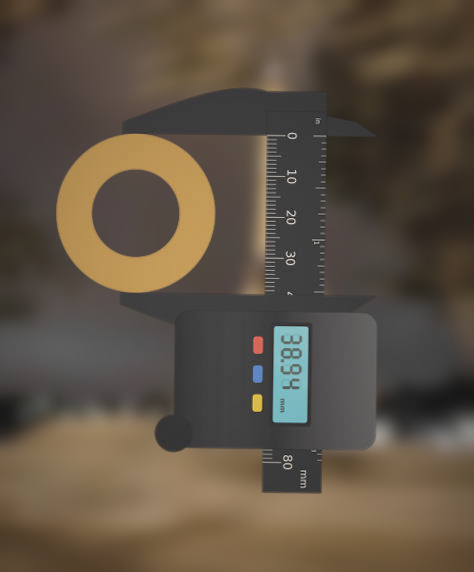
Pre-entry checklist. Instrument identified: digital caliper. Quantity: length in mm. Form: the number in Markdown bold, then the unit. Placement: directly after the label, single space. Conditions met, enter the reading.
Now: **38.94** mm
